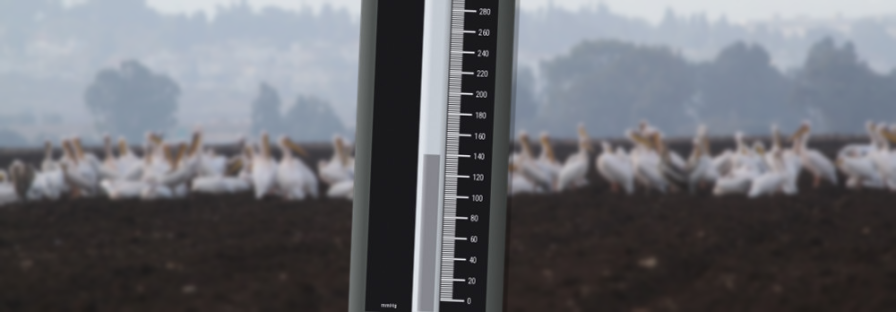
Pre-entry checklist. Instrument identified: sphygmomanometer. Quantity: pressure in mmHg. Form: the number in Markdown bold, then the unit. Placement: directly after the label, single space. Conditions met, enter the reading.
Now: **140** mmHg
